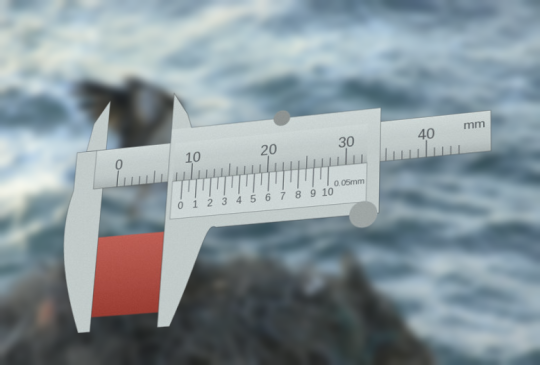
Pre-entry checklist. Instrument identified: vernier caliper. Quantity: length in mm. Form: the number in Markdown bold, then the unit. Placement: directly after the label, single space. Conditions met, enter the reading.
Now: **8.8** mm
